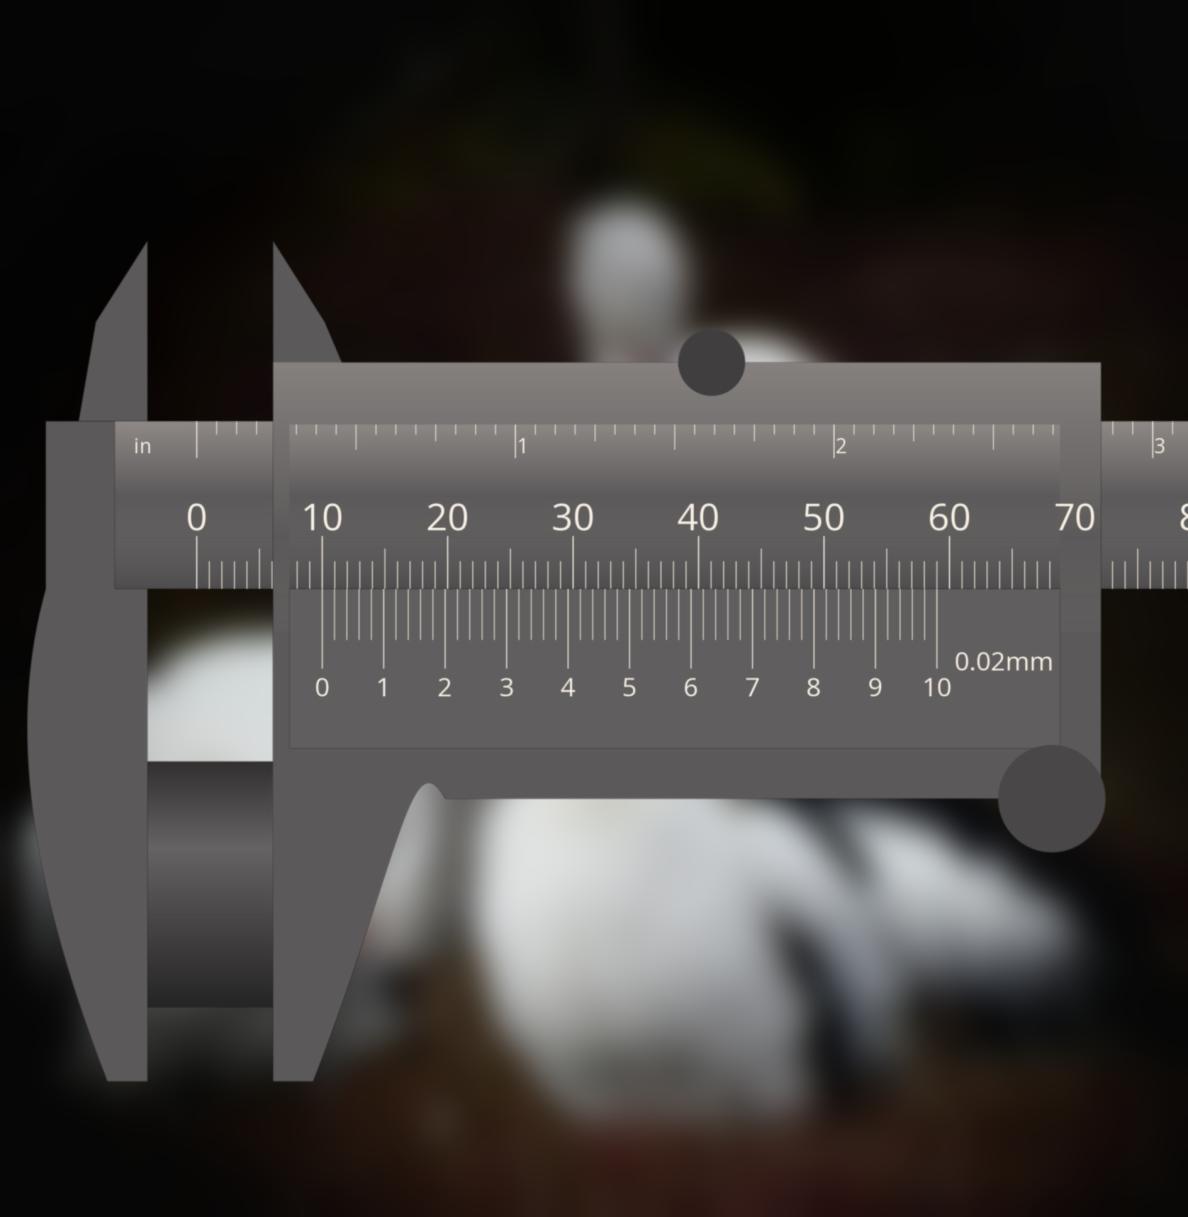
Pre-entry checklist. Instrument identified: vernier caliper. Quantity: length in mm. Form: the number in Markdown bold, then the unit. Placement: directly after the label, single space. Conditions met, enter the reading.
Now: **10.0** mm
